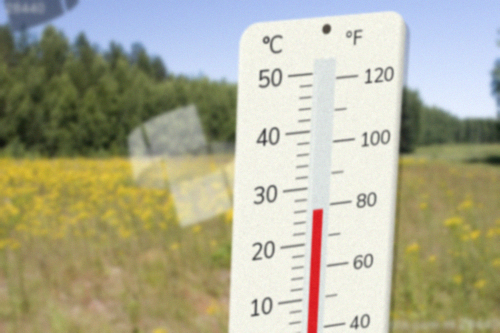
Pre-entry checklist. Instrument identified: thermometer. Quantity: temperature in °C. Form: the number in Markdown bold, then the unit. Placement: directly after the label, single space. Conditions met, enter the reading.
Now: **26** °C
